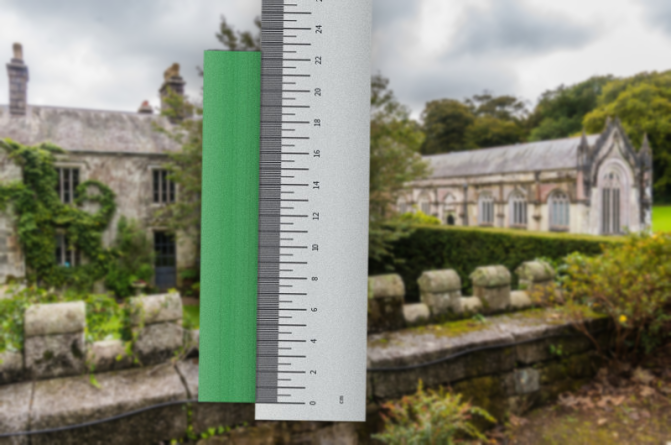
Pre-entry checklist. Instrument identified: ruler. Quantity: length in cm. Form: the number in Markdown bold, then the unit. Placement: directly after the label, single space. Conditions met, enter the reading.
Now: **22.5** cm
